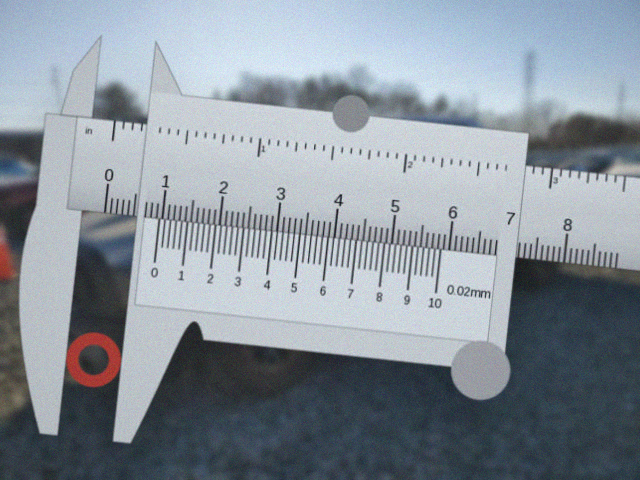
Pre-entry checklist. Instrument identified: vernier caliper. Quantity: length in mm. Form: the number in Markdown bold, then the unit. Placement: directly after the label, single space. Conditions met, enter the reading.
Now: **9.5** mm
